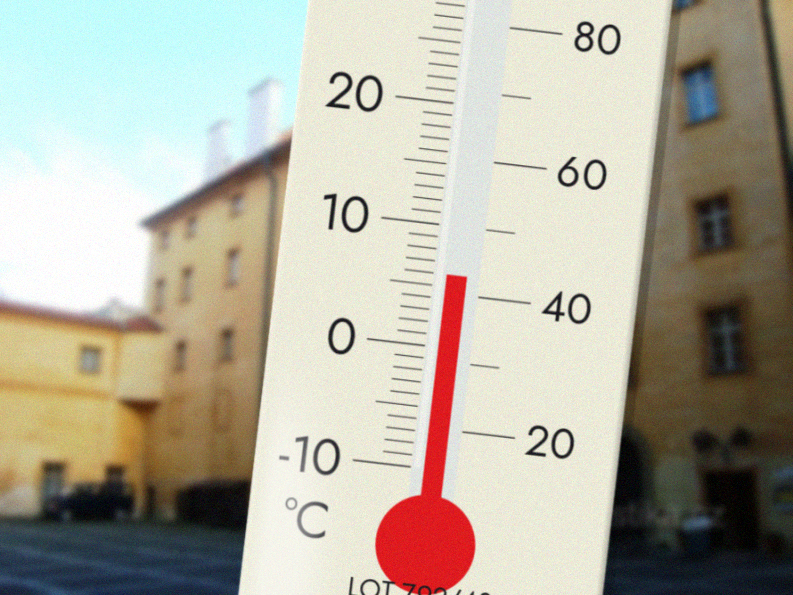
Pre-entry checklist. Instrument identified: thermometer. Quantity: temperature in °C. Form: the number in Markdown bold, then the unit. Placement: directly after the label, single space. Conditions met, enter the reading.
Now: **6** °C
